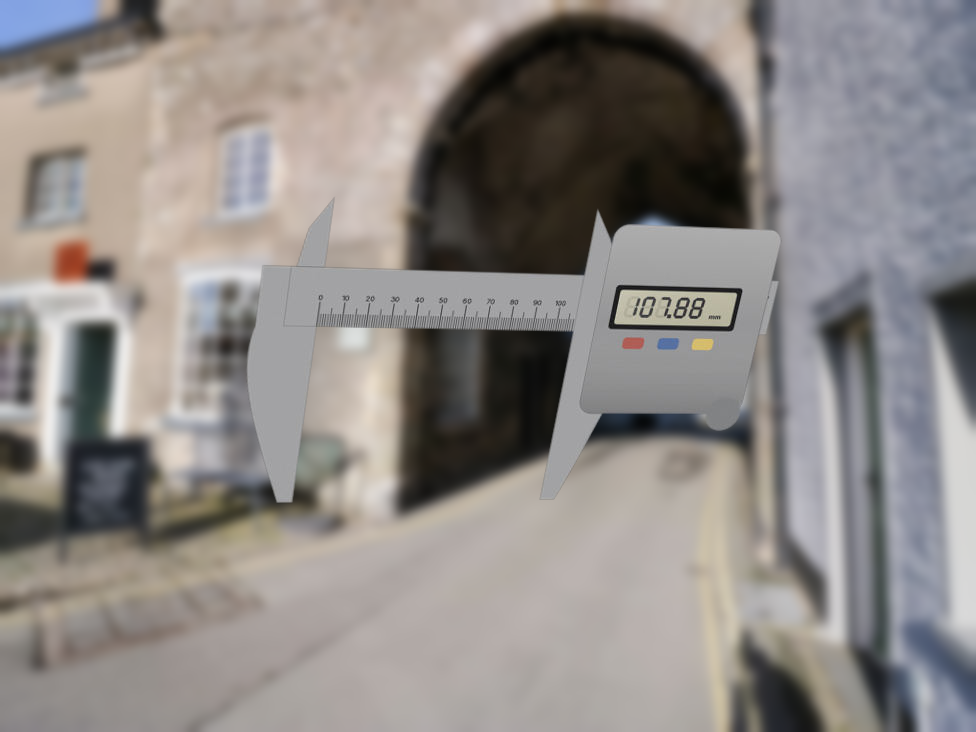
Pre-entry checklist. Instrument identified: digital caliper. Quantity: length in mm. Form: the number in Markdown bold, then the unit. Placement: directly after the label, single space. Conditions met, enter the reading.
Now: **107.88** mm
